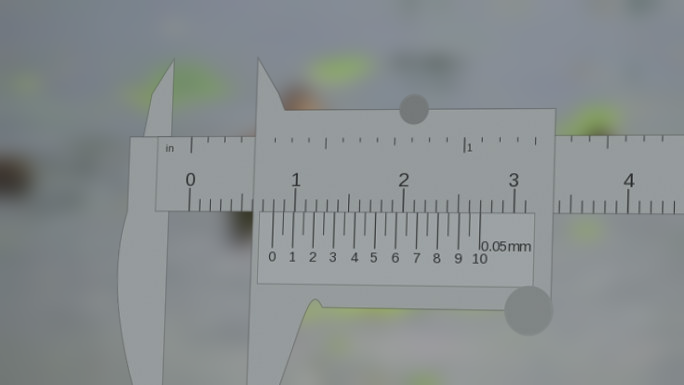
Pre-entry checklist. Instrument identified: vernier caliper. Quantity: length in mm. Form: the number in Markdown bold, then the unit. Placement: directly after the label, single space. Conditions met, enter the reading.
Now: **8.0** mm
